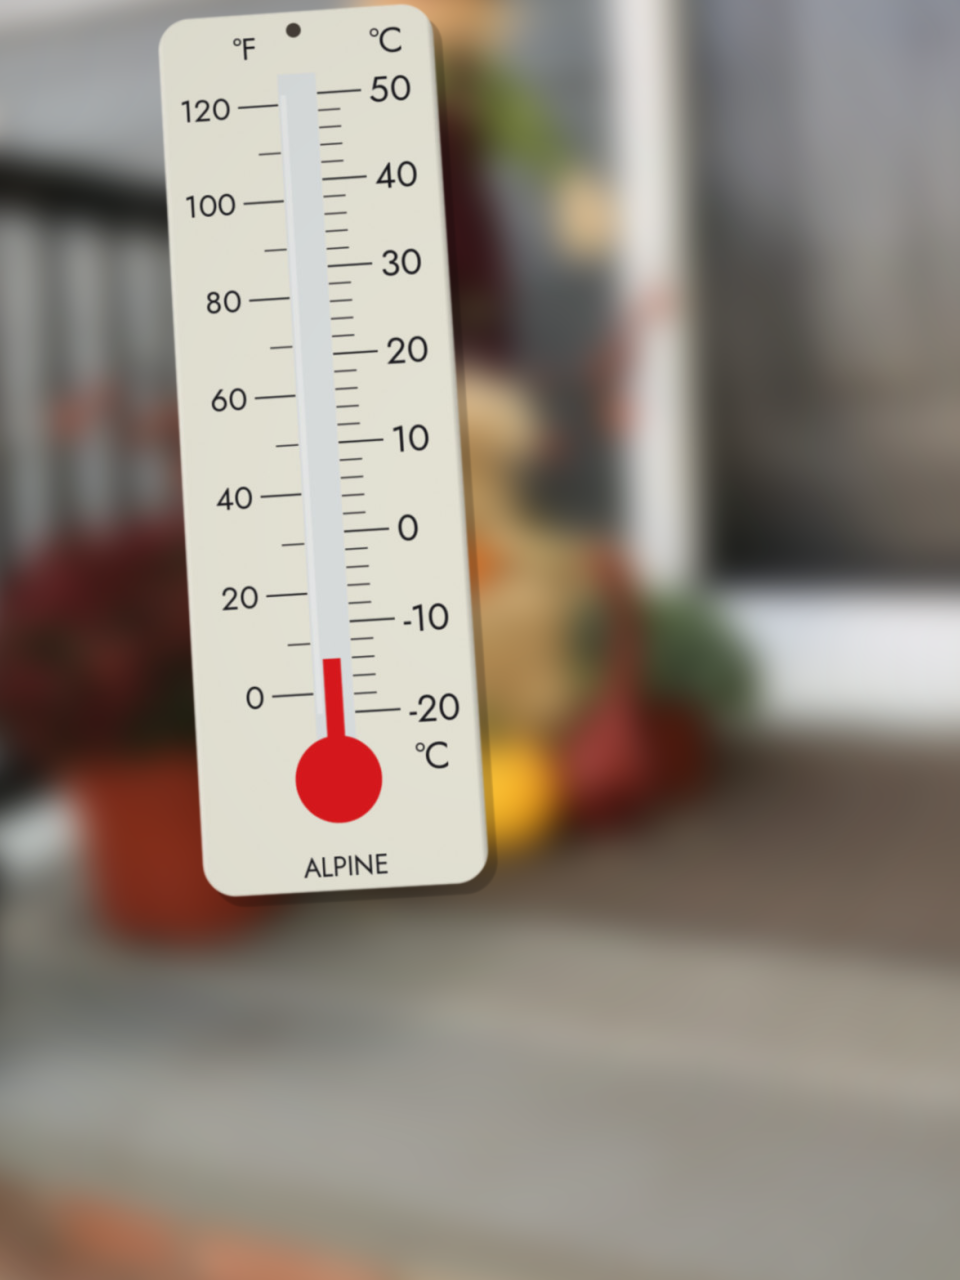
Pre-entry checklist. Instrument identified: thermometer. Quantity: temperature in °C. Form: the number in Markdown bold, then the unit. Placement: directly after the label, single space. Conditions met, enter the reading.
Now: **-14** °C
